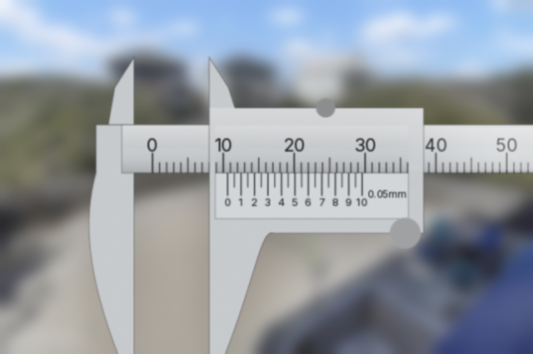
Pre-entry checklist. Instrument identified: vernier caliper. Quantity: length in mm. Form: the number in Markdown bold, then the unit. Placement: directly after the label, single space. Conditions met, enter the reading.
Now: **10.6** mm
